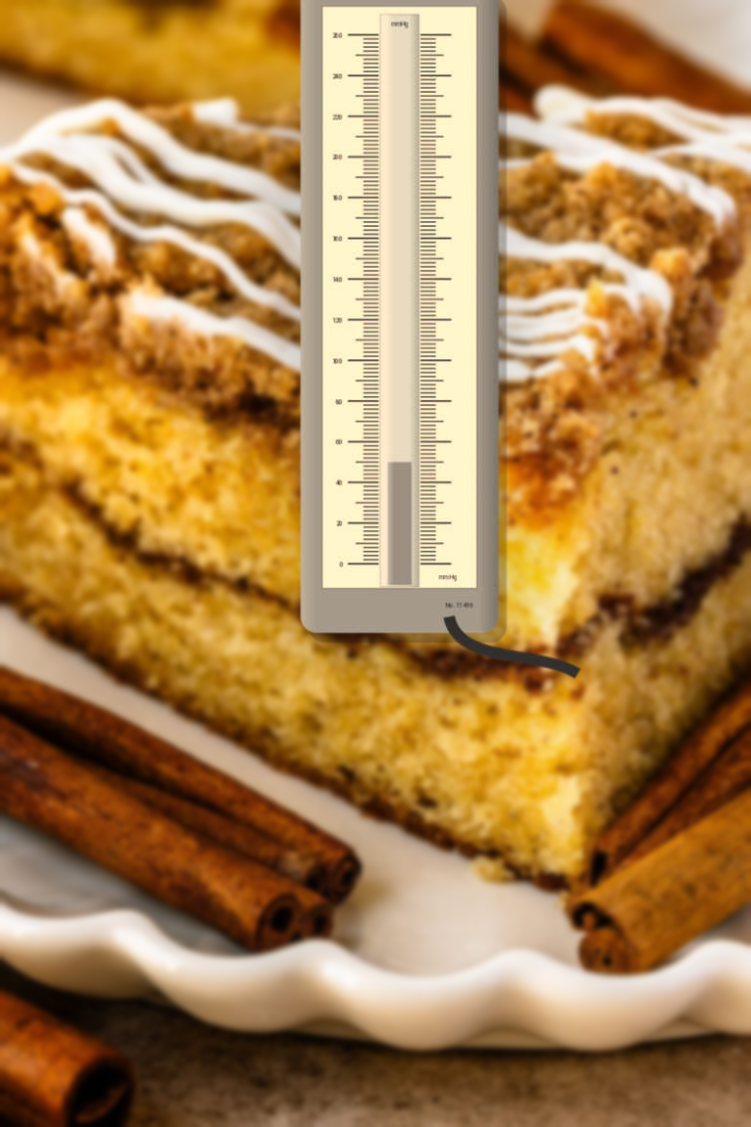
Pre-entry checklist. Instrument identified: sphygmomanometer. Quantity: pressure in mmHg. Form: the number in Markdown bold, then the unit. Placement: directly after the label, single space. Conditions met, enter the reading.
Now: **50** mmHg
